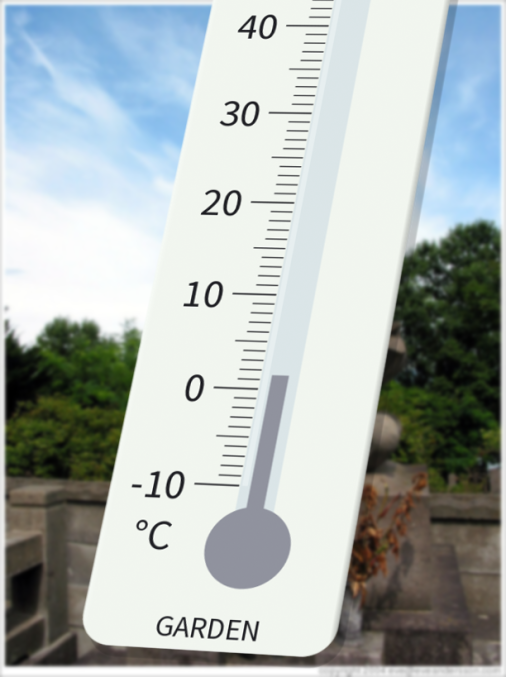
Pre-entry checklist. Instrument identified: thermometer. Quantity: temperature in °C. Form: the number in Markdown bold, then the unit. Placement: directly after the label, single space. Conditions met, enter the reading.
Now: **1.5** °C
